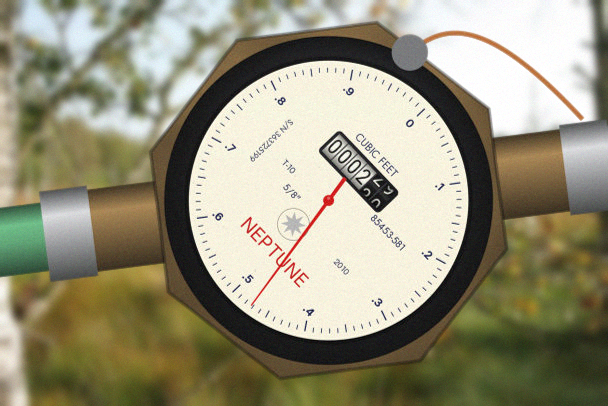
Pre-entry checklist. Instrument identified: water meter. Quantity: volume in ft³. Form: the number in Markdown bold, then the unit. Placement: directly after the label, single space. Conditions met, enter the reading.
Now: **229.47** ft³
